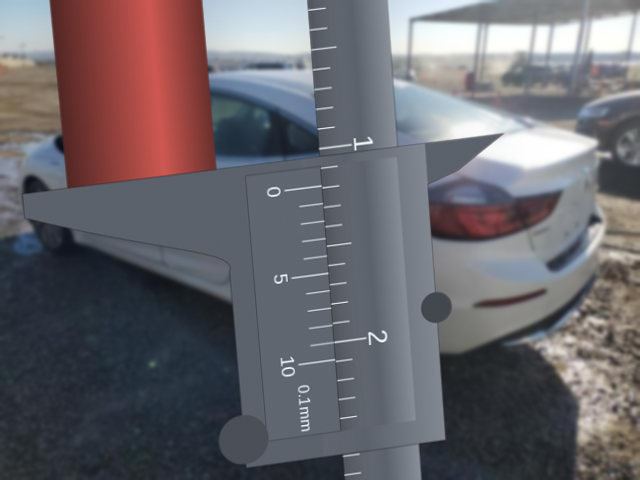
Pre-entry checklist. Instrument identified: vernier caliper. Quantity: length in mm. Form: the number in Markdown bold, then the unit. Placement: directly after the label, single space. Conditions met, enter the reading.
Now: **11.9** mm
